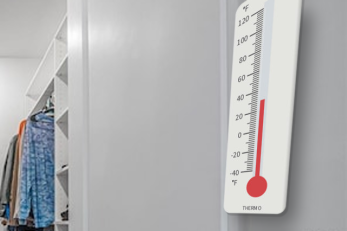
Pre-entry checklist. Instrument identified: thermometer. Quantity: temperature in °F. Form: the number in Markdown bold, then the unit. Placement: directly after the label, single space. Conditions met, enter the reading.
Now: **30** °F
